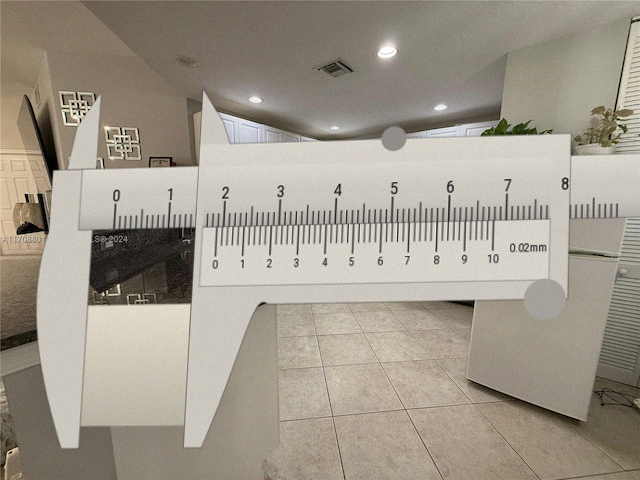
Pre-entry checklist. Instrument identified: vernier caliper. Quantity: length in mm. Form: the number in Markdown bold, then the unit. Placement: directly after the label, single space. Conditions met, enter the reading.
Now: **18.8** mm
